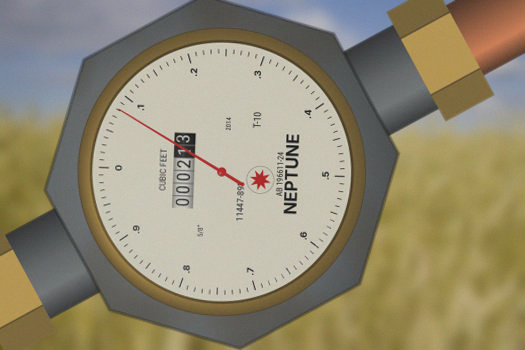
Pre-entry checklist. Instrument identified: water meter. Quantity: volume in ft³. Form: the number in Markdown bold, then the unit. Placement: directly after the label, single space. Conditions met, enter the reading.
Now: **213.08** ft³
